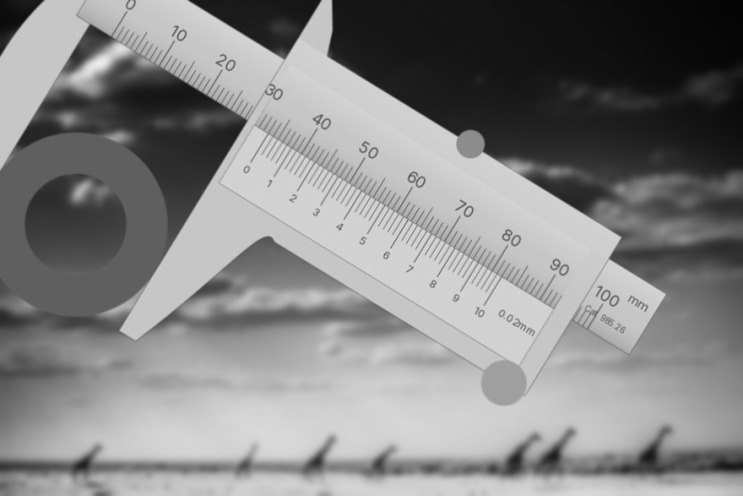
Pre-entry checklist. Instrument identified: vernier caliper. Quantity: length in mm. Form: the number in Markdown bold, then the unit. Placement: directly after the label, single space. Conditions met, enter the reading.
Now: **33.0** mm
